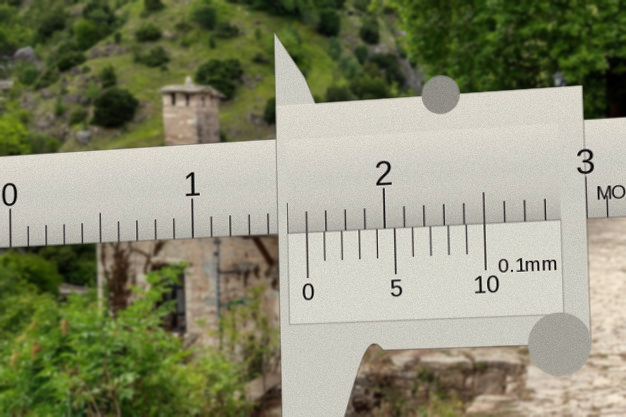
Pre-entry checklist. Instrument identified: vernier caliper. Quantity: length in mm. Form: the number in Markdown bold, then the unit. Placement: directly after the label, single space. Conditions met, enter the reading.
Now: **16.0** mm
